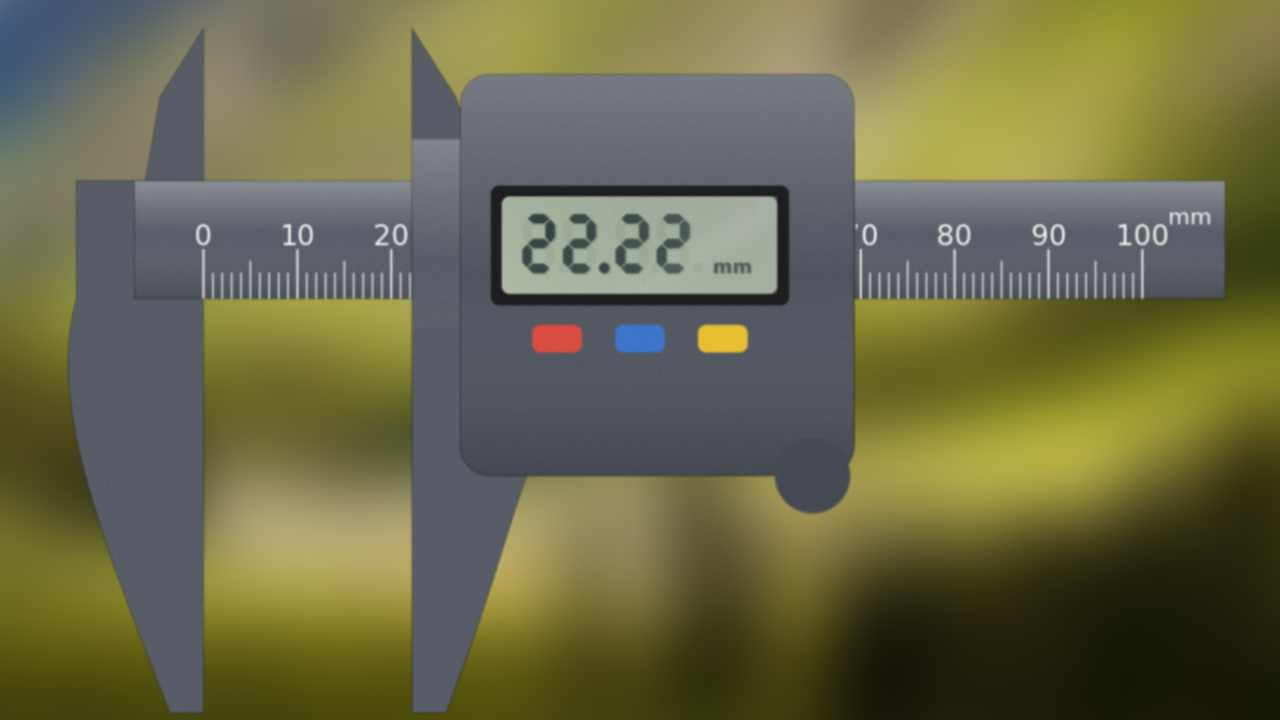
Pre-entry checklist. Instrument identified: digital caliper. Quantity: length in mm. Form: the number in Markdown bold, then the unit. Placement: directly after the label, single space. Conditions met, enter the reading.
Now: **22.22** mm
